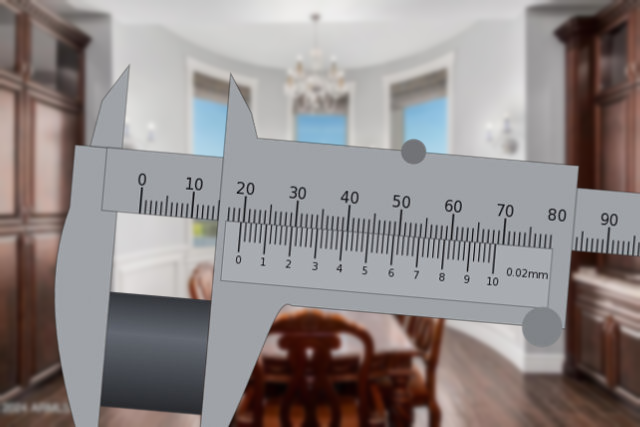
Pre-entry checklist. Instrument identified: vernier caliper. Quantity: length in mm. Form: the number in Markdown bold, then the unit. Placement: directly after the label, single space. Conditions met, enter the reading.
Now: **19.5** mm
